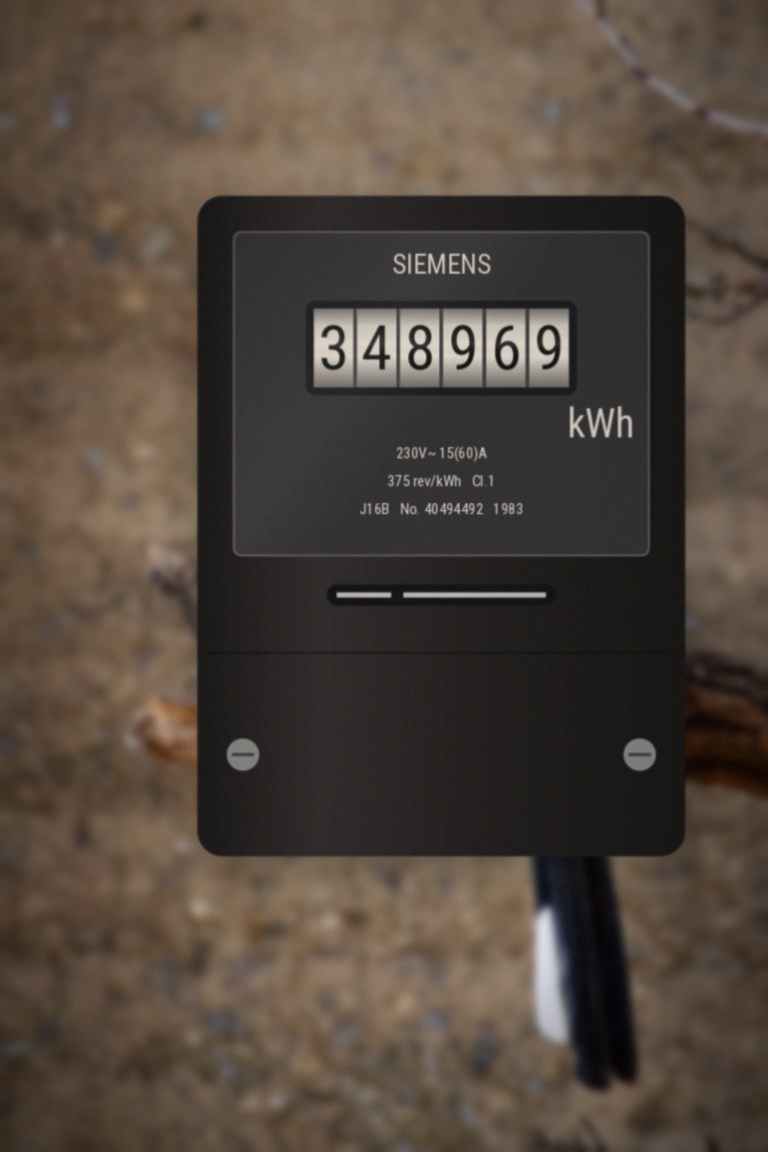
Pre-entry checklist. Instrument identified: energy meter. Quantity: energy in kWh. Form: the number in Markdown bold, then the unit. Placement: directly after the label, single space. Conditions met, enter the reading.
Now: **348969** kWh
